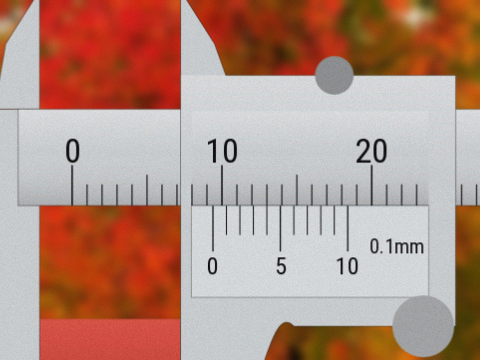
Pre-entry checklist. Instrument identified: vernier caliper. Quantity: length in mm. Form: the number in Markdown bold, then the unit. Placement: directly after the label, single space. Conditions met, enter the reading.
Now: **9.4** mm
